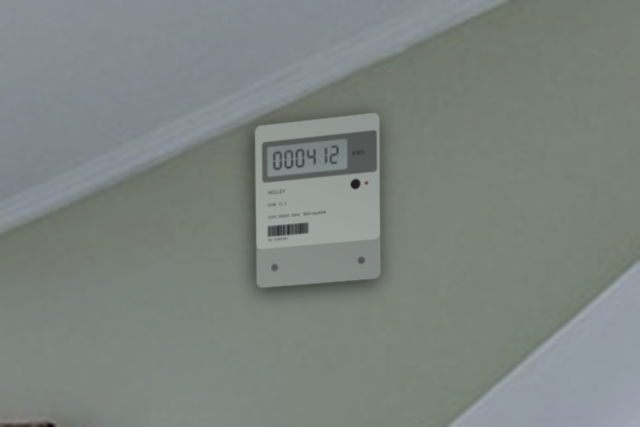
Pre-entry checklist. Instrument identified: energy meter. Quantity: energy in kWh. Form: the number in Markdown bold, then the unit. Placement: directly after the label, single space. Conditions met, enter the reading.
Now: **412** kWh
